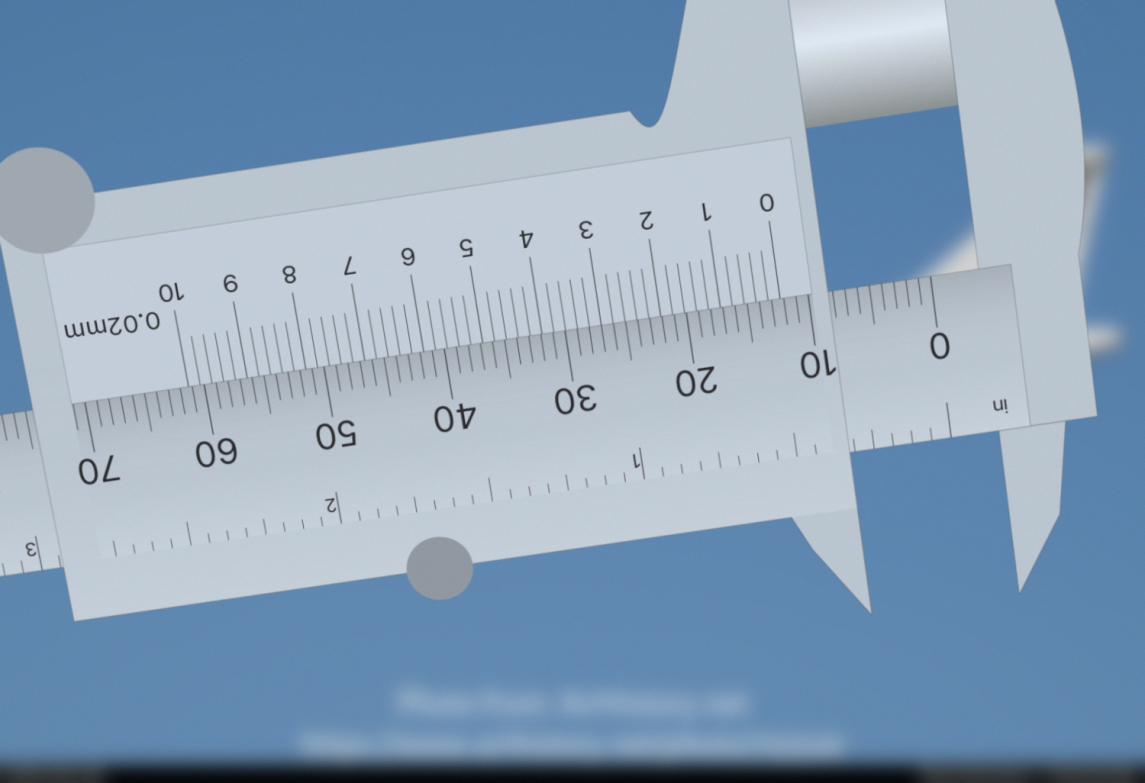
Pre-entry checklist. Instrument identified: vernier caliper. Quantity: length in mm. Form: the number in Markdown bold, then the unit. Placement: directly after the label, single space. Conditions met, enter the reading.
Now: **12.3** mm
